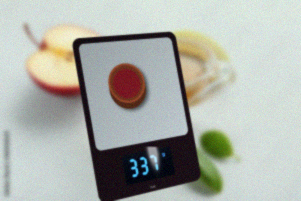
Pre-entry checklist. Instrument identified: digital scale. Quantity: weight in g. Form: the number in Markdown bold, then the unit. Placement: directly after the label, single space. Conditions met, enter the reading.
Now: **337** g
